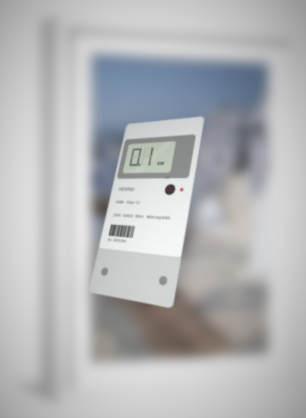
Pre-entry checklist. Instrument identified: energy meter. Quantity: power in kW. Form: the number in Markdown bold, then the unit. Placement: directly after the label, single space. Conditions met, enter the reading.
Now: **0.1** kW
